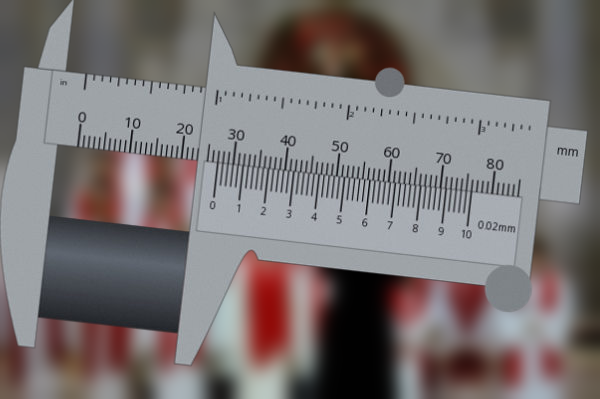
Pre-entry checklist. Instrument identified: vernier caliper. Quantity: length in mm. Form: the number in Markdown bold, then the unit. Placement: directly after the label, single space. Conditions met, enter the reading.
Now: **27.0** mm
